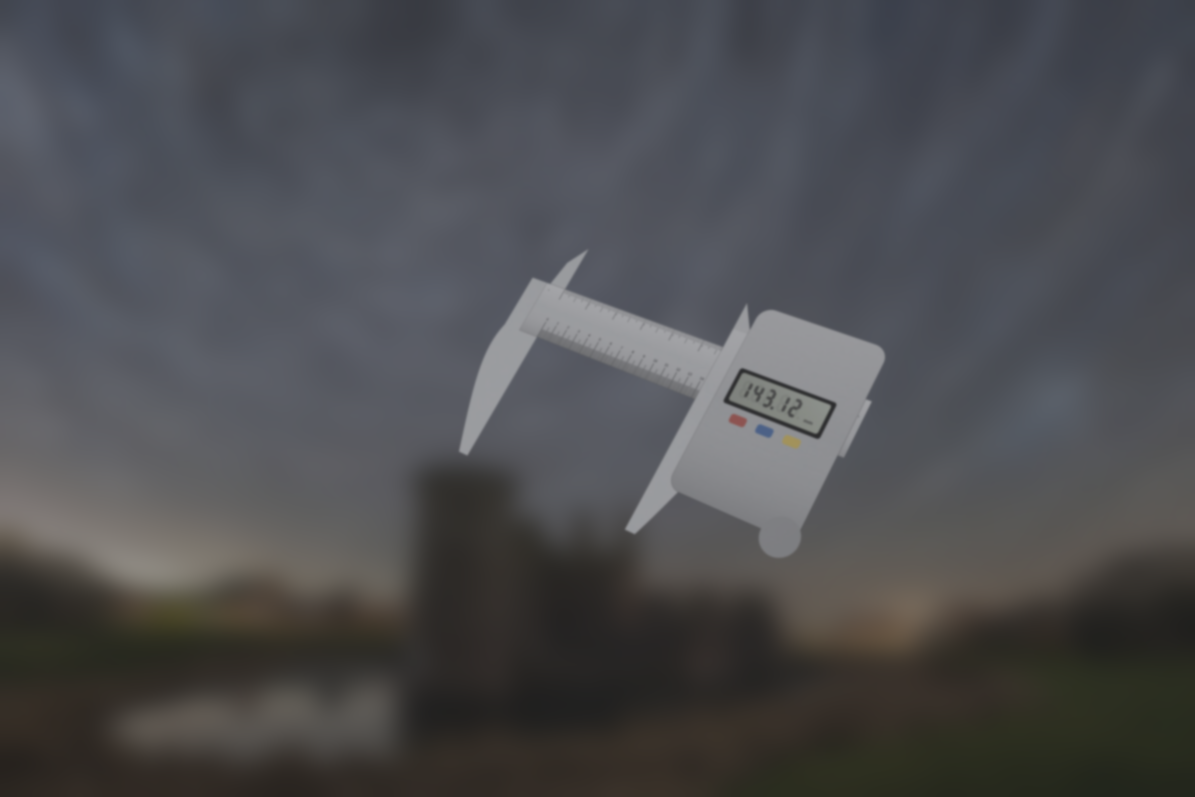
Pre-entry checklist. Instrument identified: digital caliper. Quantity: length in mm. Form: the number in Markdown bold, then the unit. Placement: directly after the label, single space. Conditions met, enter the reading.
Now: **143.12** mm
